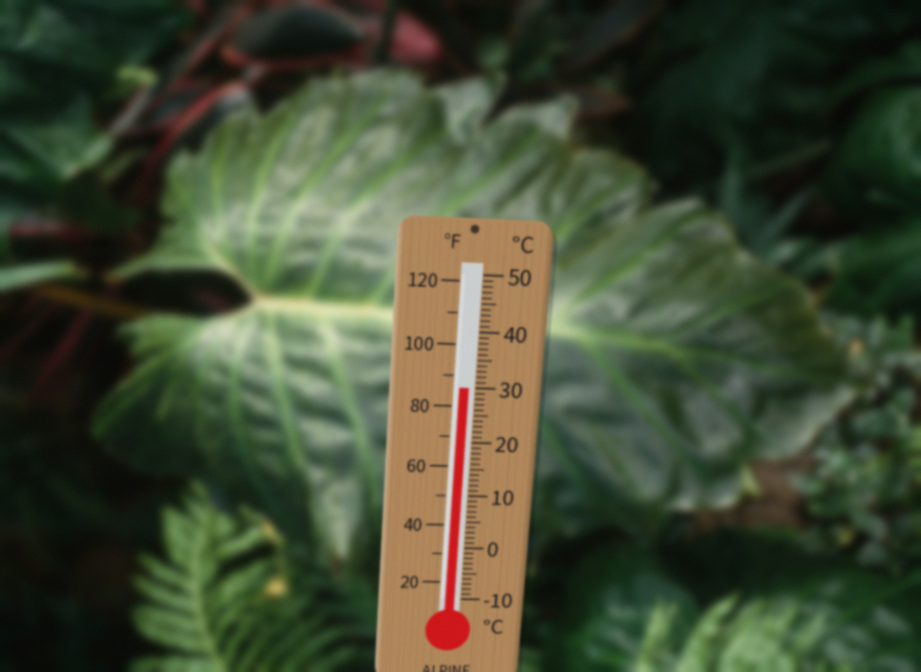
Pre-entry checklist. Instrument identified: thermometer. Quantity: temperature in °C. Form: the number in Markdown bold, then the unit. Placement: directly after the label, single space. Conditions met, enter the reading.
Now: **30** °C
